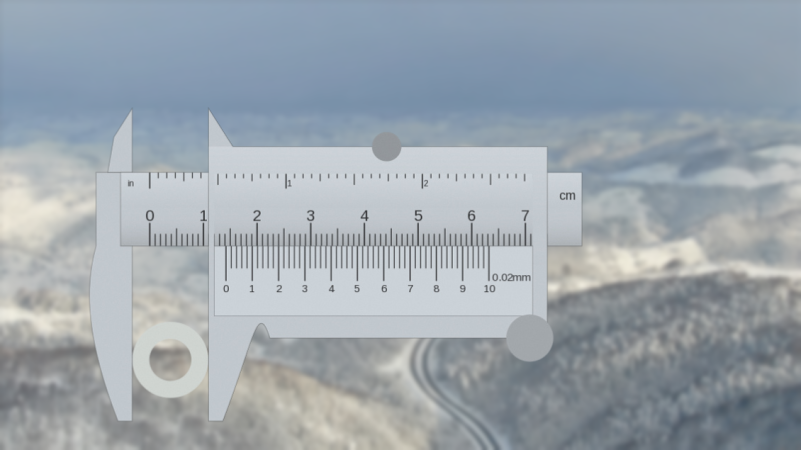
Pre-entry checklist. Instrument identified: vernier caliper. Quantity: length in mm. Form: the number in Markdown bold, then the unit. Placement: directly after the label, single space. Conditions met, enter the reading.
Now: **14.2** mm
